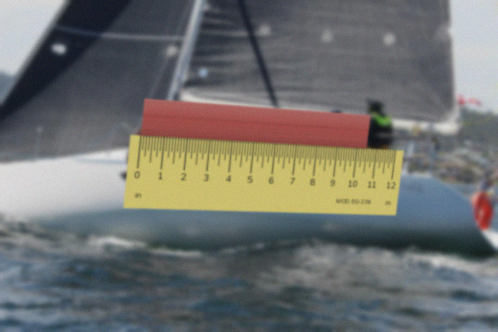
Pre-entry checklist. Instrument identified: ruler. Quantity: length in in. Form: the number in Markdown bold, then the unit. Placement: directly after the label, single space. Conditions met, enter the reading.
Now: **10.5** in
